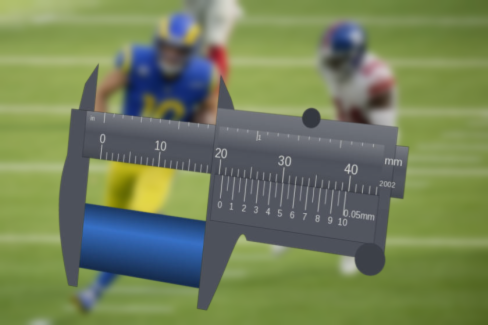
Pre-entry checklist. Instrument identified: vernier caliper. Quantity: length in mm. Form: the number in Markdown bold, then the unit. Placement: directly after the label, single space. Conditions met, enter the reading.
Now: **20.6** mm
